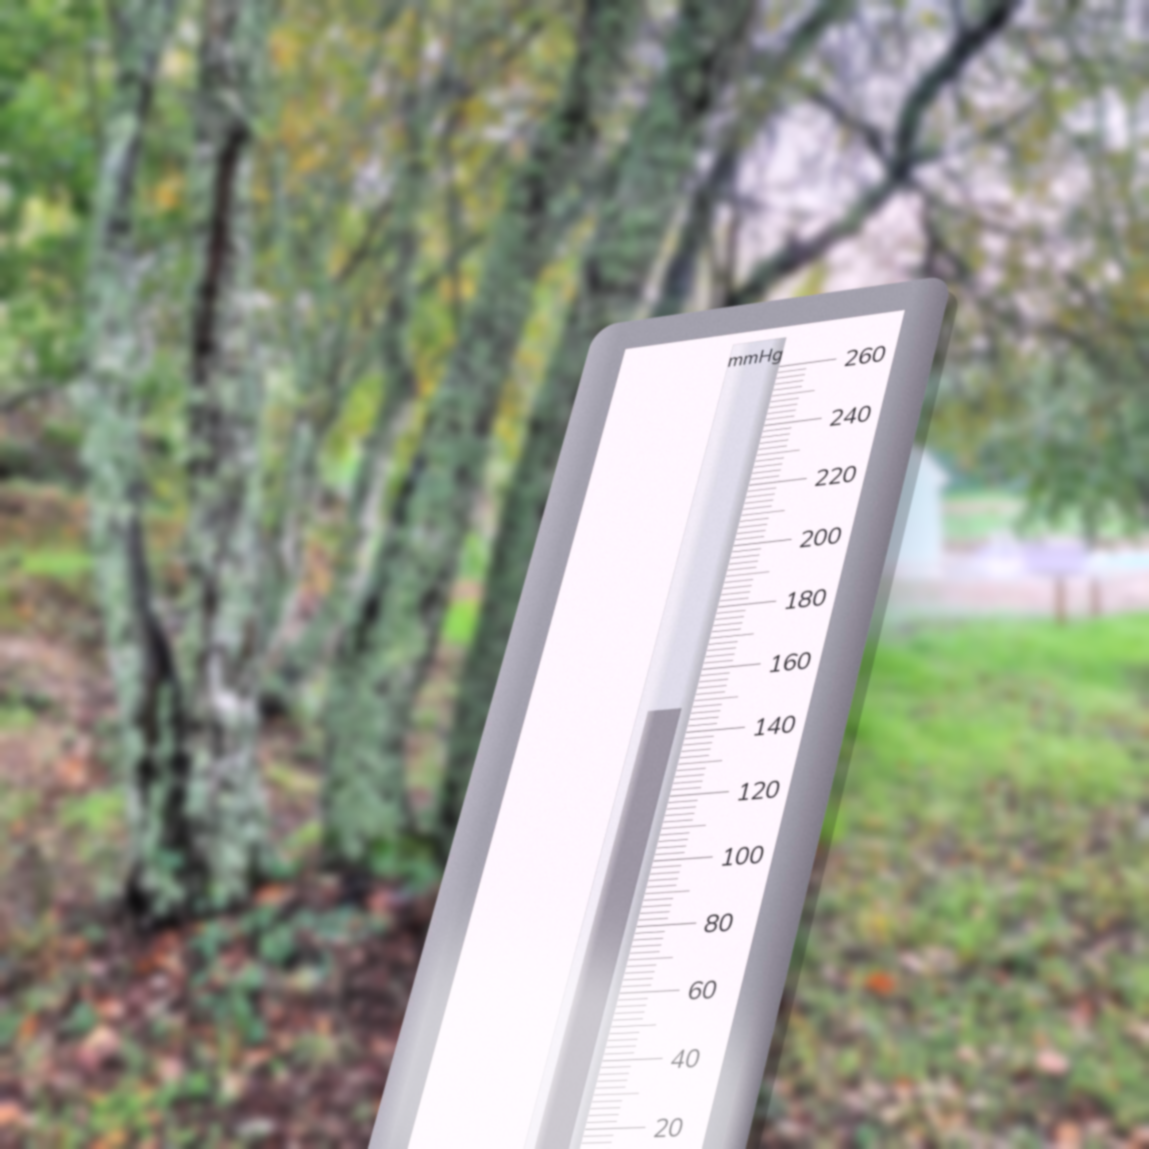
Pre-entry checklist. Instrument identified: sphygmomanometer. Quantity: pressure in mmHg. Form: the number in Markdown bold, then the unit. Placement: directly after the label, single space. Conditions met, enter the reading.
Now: **148** mmHg
